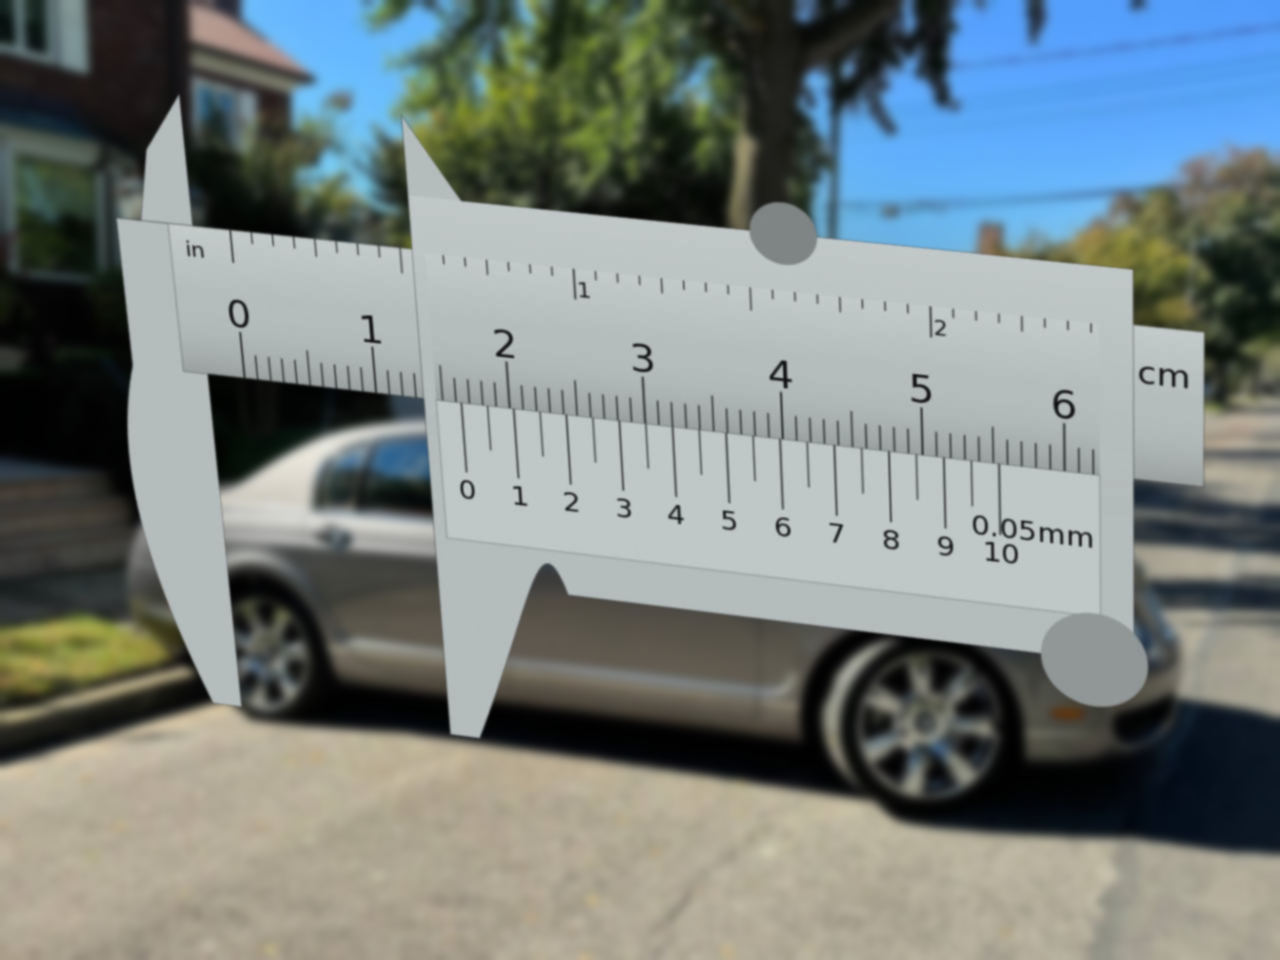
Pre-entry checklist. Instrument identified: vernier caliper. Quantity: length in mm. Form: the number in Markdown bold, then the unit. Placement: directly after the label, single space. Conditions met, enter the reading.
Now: **16.4** mm
